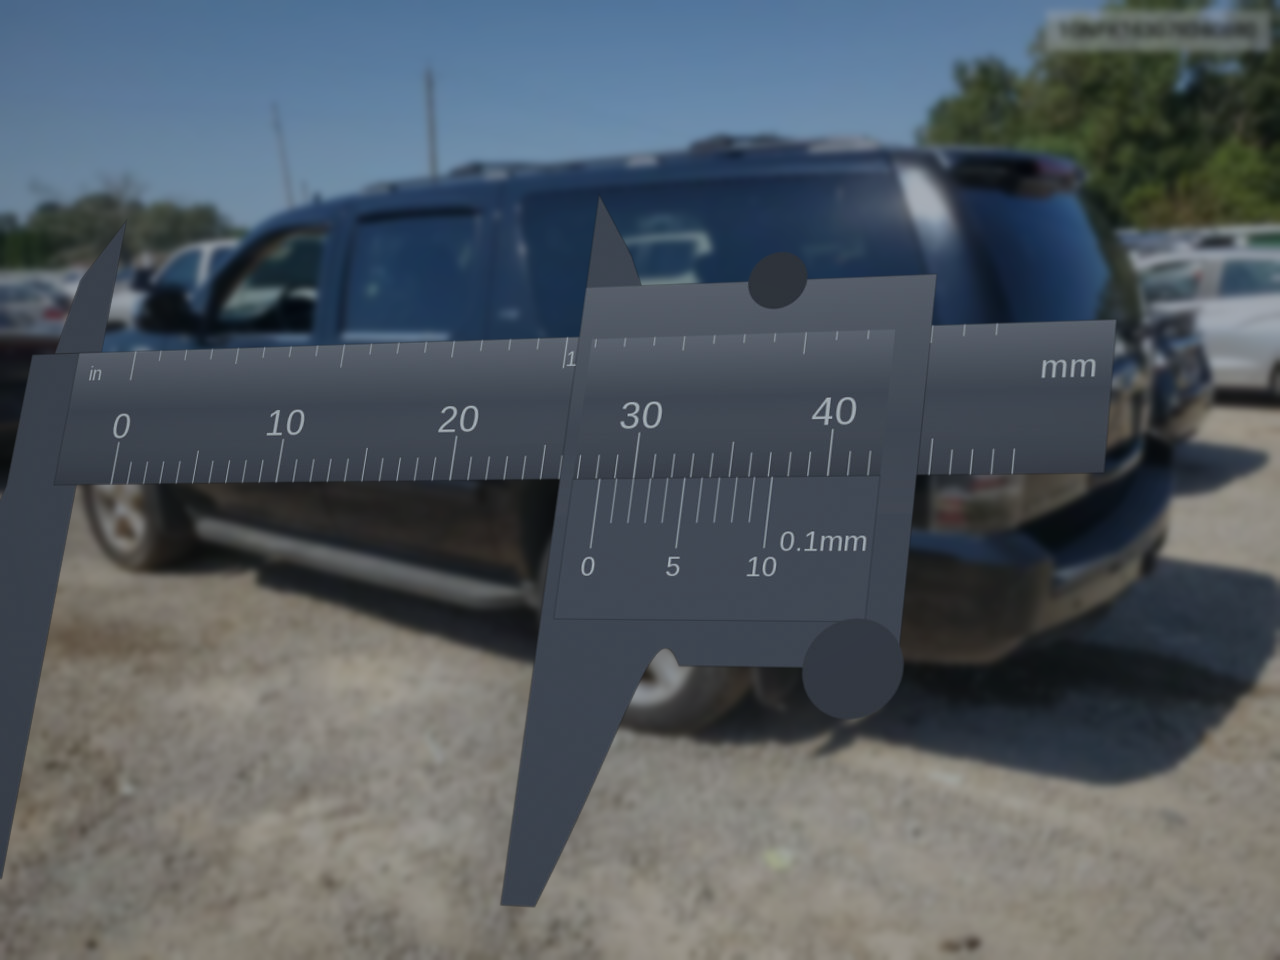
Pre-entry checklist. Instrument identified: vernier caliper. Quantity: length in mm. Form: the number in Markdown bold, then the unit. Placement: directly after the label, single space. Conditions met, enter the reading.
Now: **28.2** mm
